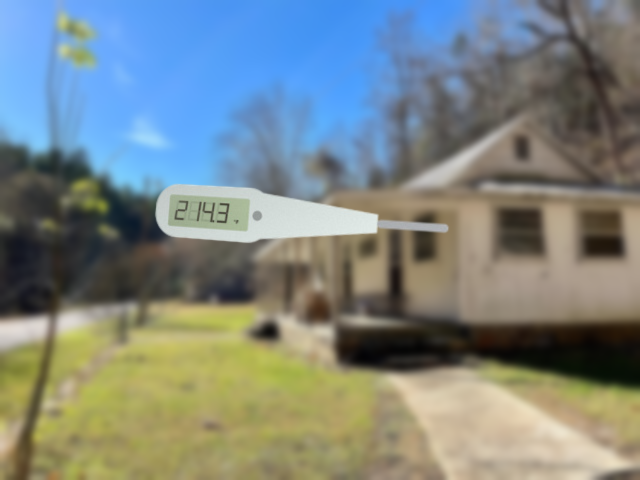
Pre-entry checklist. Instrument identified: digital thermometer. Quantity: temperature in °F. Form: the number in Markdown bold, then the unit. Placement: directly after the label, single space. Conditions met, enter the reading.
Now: **214.3** °F
